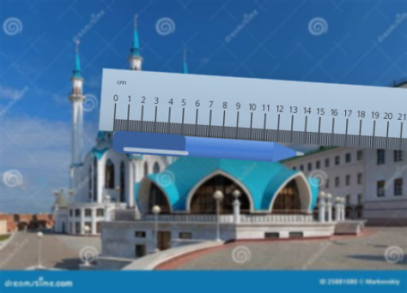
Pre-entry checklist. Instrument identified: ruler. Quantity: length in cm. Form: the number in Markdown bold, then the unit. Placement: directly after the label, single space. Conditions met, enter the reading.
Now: **14** cm
